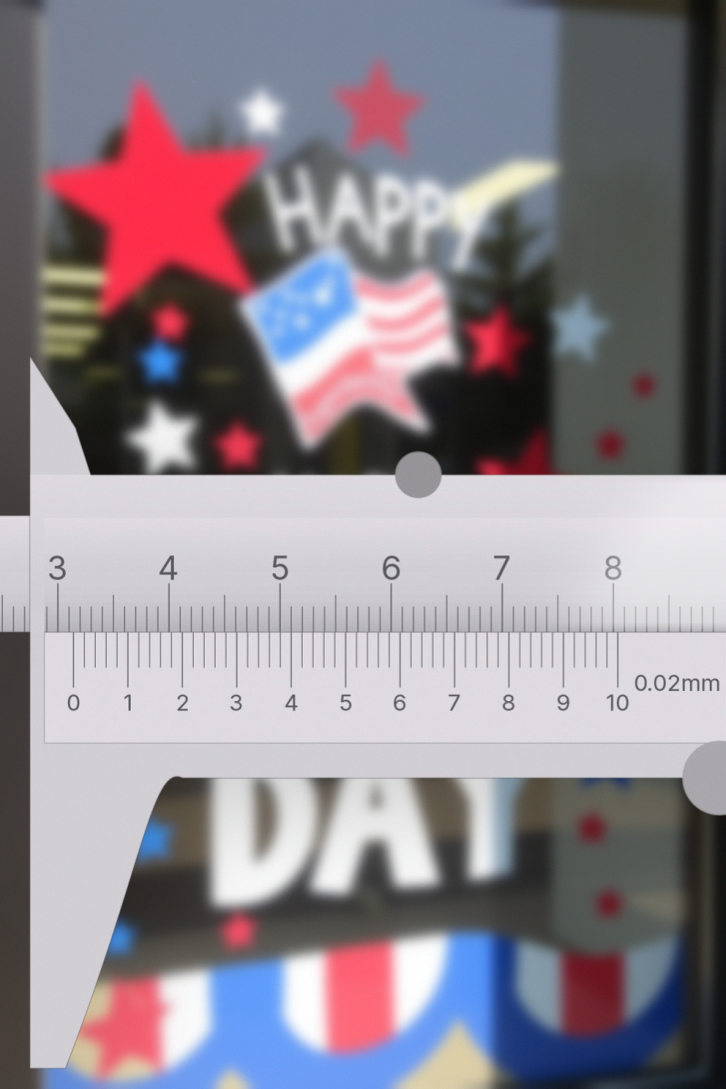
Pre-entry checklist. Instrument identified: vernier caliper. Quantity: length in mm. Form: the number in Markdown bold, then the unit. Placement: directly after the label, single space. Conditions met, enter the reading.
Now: **31.4** mm
